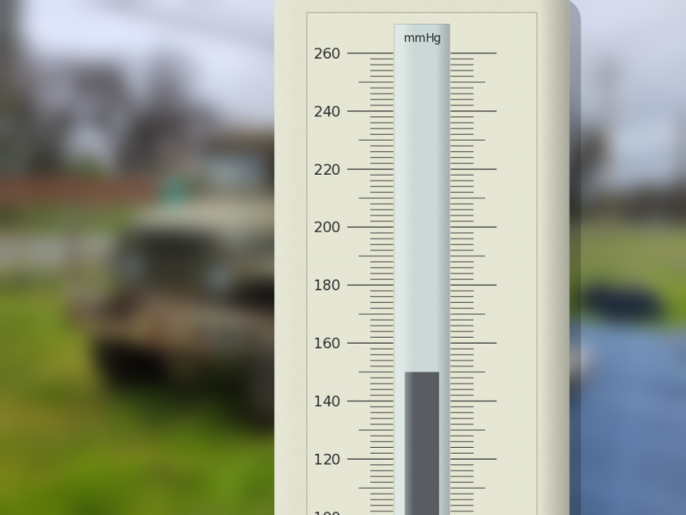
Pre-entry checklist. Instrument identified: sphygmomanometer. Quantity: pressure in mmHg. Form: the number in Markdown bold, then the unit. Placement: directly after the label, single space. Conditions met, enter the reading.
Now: **150** mmHg
